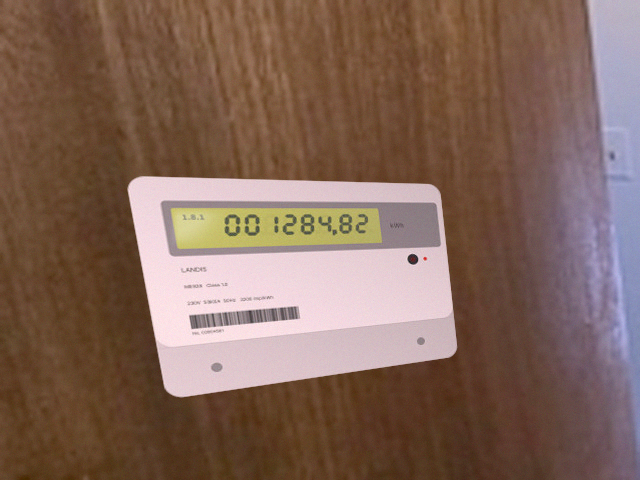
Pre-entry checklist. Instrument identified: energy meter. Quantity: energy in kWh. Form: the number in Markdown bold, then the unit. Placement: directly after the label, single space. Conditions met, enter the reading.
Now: **1284.82** kWh
